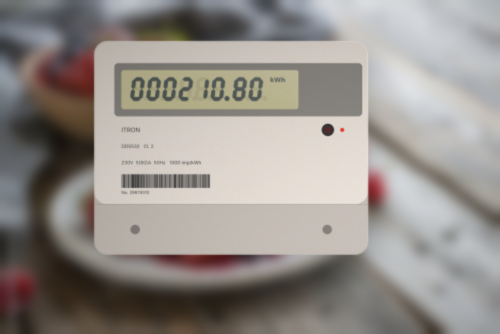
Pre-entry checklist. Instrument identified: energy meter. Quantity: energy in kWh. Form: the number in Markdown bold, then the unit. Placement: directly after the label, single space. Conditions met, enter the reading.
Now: **210.80** kWh
